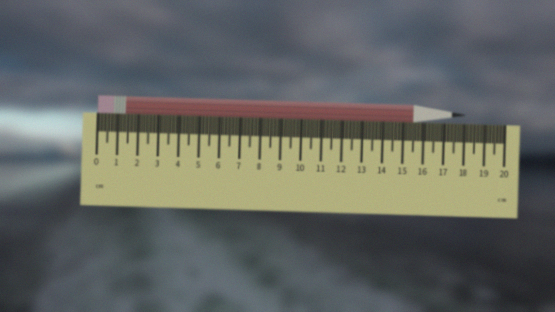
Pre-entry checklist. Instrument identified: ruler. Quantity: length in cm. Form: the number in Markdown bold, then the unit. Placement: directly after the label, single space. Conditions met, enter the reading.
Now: **18** cm
